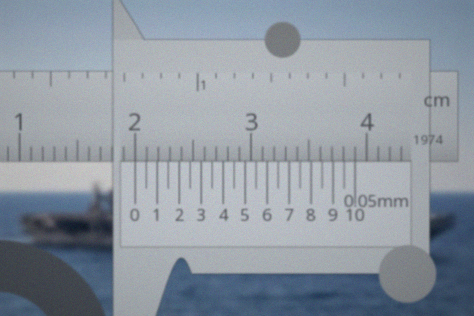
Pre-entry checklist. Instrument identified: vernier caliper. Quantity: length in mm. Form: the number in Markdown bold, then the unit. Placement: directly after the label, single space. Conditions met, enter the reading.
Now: **20.0** mm
